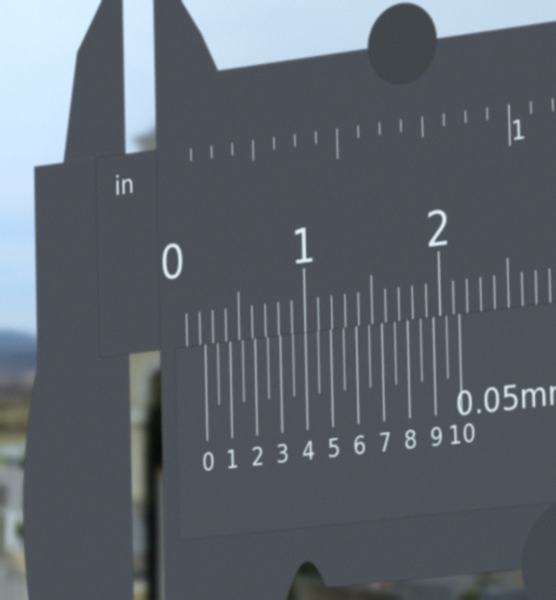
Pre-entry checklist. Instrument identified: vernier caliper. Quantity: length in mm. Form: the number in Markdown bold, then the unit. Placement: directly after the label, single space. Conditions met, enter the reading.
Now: **2.4** mm
